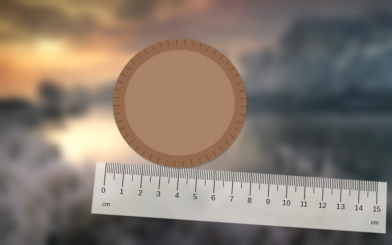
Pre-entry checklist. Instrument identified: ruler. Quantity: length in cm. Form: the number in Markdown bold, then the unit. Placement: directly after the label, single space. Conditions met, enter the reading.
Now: **7.5** cm
